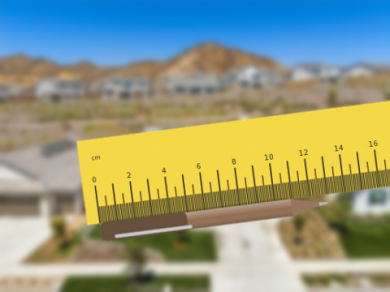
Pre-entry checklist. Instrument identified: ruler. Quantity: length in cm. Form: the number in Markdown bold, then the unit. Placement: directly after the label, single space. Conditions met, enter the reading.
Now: **13** cm
